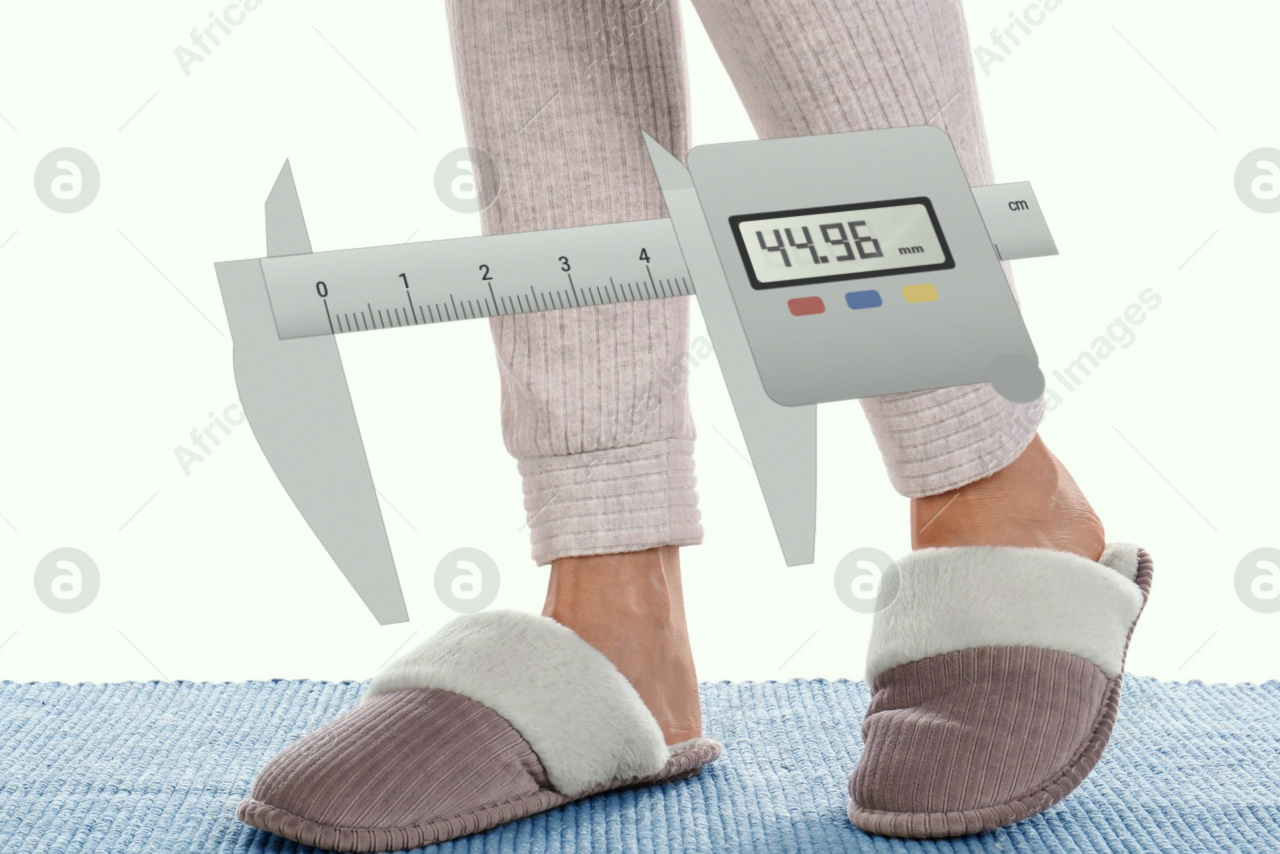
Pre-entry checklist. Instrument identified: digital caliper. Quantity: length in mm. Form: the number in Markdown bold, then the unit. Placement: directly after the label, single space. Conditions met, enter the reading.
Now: **44.96** mm
